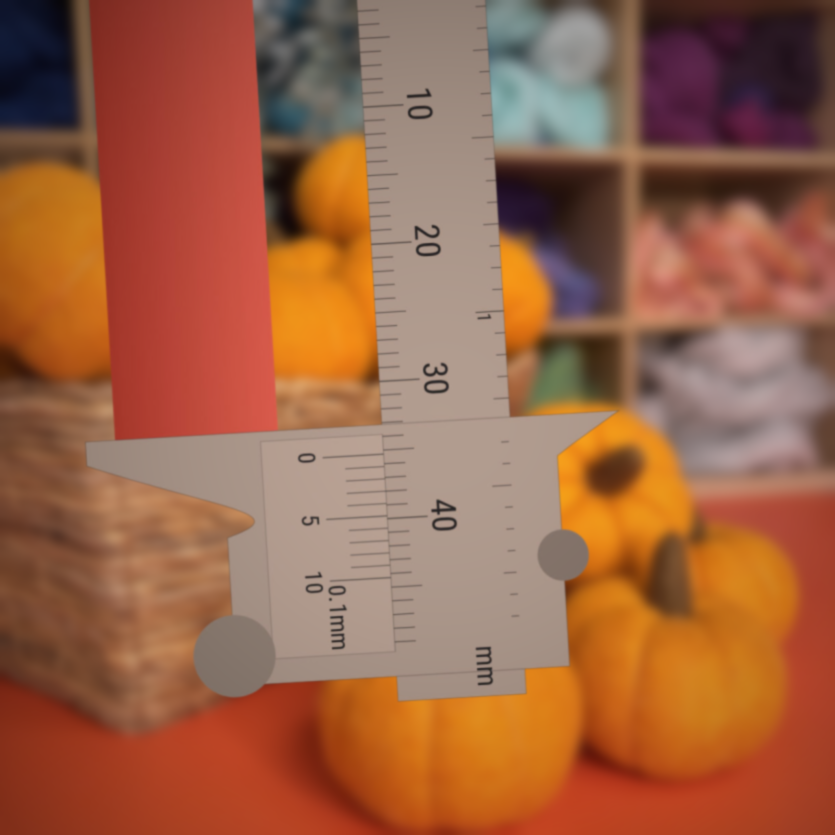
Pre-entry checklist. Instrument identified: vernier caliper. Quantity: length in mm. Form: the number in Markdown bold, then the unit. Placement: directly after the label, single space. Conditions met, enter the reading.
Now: **35.3** mm
